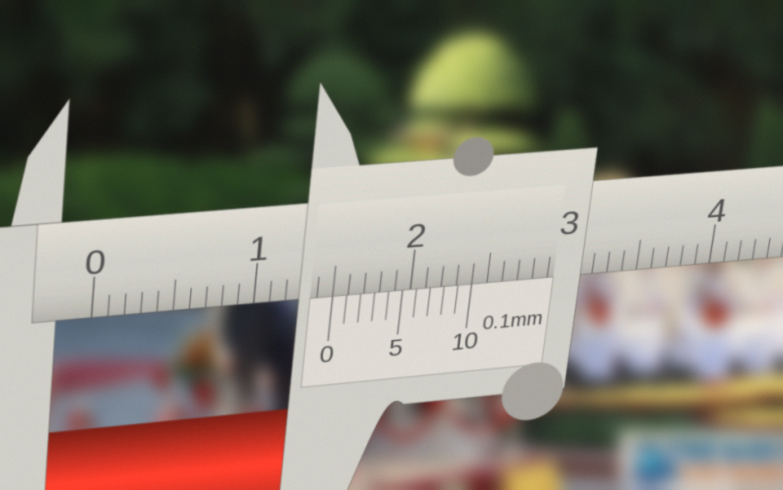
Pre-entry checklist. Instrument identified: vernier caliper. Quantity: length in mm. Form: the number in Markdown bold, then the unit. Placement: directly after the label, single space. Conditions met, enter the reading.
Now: **15.0** mm
